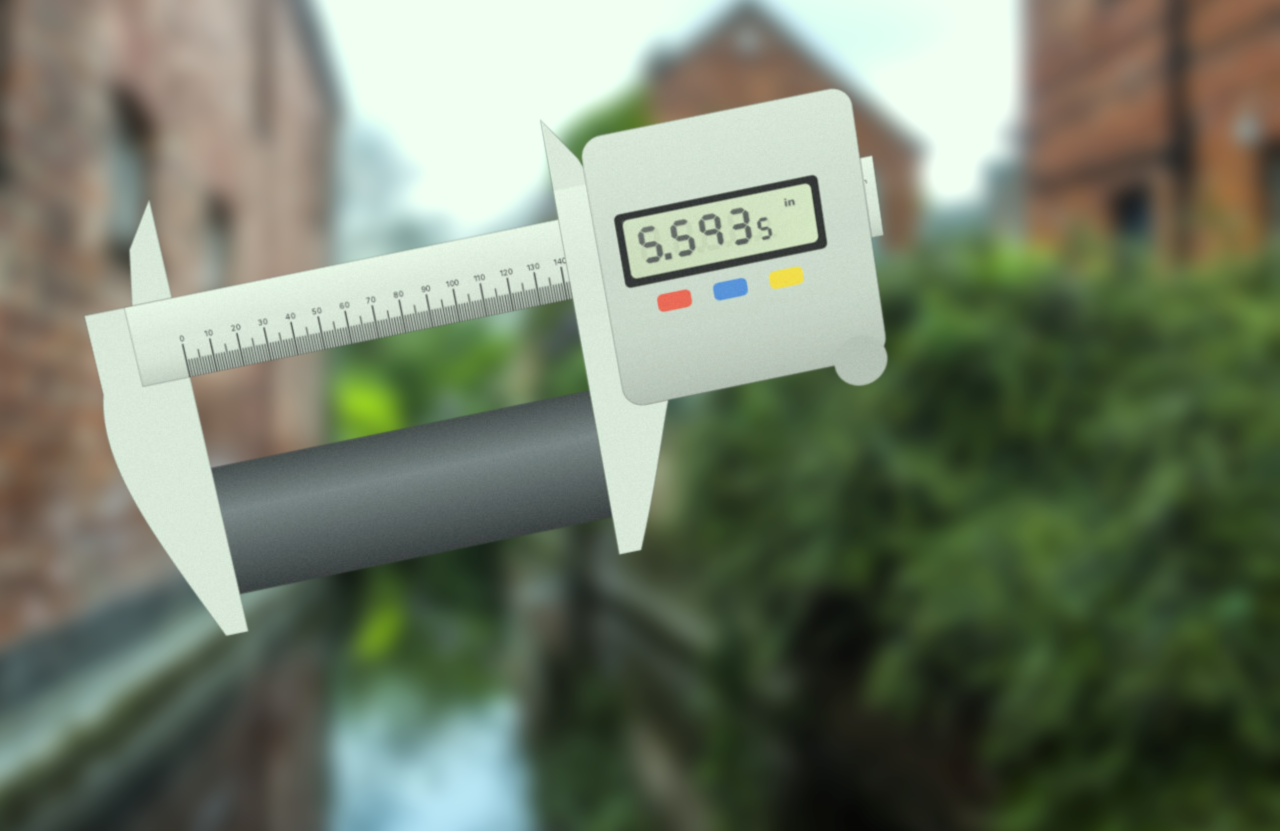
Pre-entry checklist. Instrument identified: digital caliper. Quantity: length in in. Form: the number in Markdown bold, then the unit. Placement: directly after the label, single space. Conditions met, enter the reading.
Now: **5.5935** in
